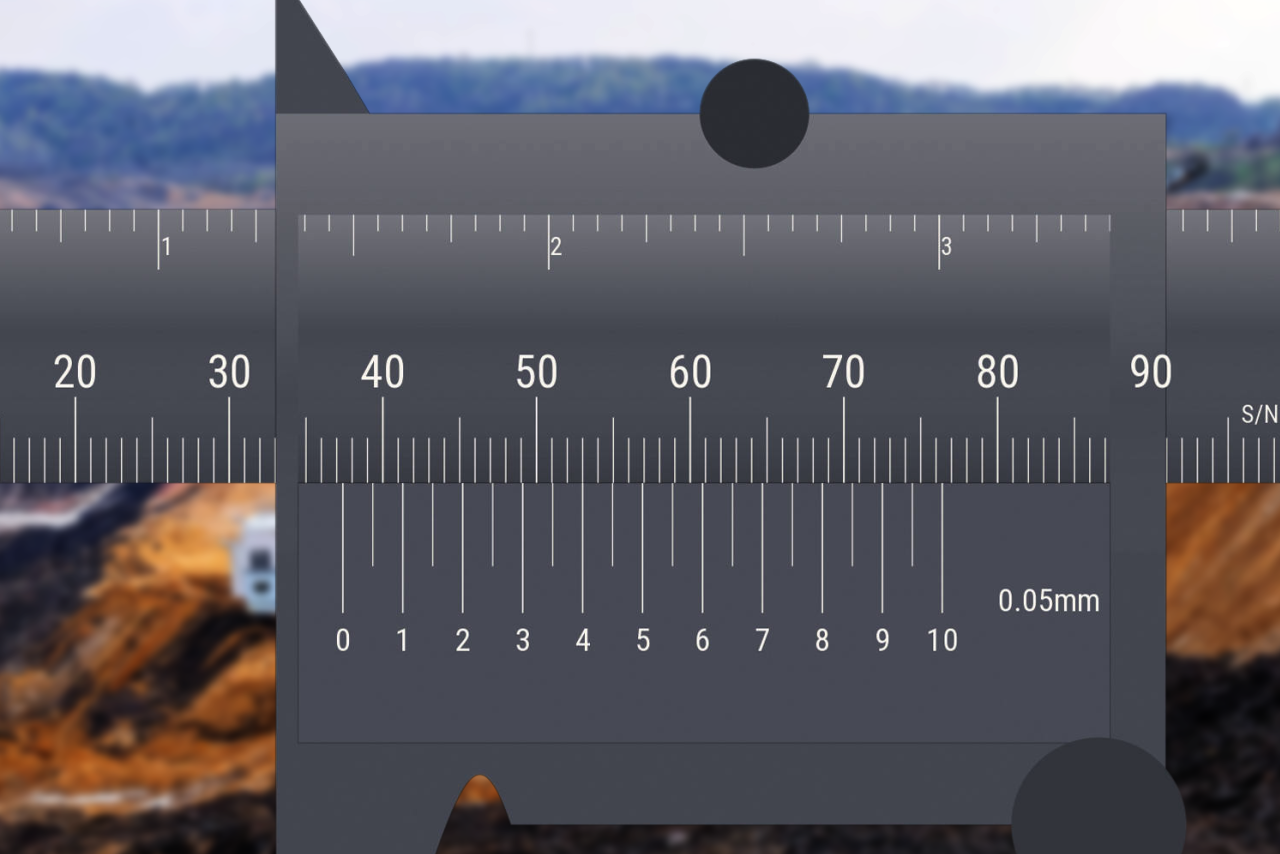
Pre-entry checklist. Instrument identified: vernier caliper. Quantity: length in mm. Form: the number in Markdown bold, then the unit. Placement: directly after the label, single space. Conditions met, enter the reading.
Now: **37.4** mm
